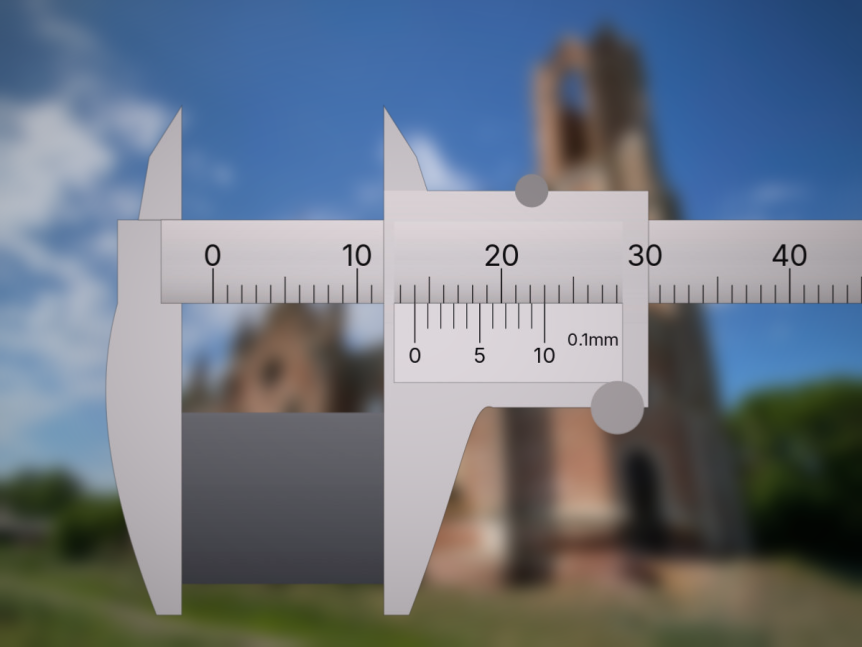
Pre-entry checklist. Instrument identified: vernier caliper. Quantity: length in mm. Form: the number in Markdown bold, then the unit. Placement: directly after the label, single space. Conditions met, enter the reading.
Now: **14.0** mm
